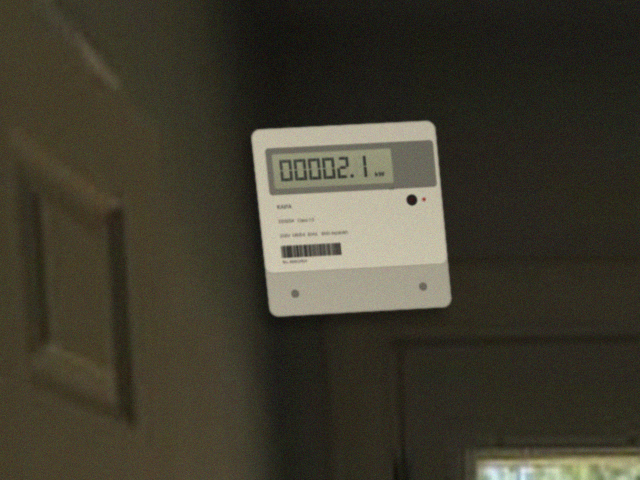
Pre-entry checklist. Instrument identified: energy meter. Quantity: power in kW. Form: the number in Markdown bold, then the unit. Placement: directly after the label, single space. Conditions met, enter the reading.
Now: **2.1** kW
